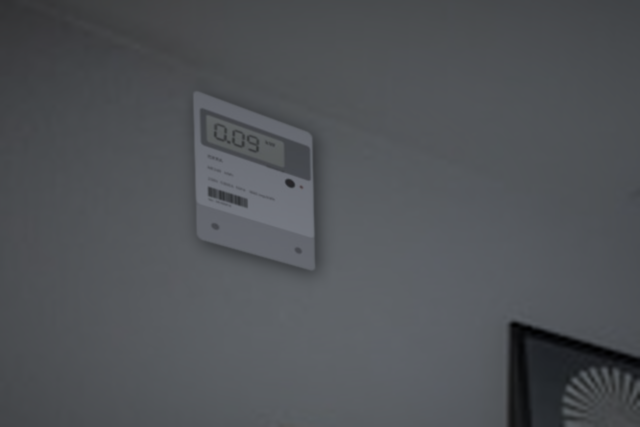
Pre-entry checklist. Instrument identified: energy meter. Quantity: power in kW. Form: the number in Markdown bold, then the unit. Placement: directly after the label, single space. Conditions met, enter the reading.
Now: **0.09** kW
